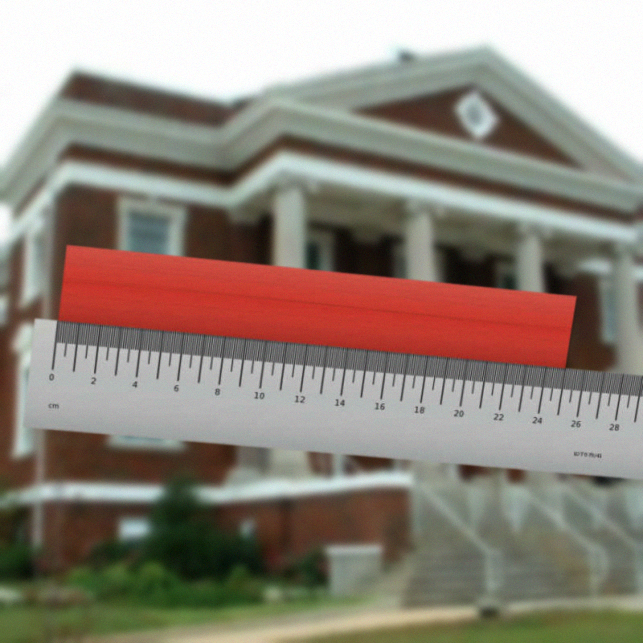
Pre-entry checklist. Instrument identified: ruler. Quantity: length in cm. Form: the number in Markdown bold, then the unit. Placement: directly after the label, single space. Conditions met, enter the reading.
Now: **25** cm
